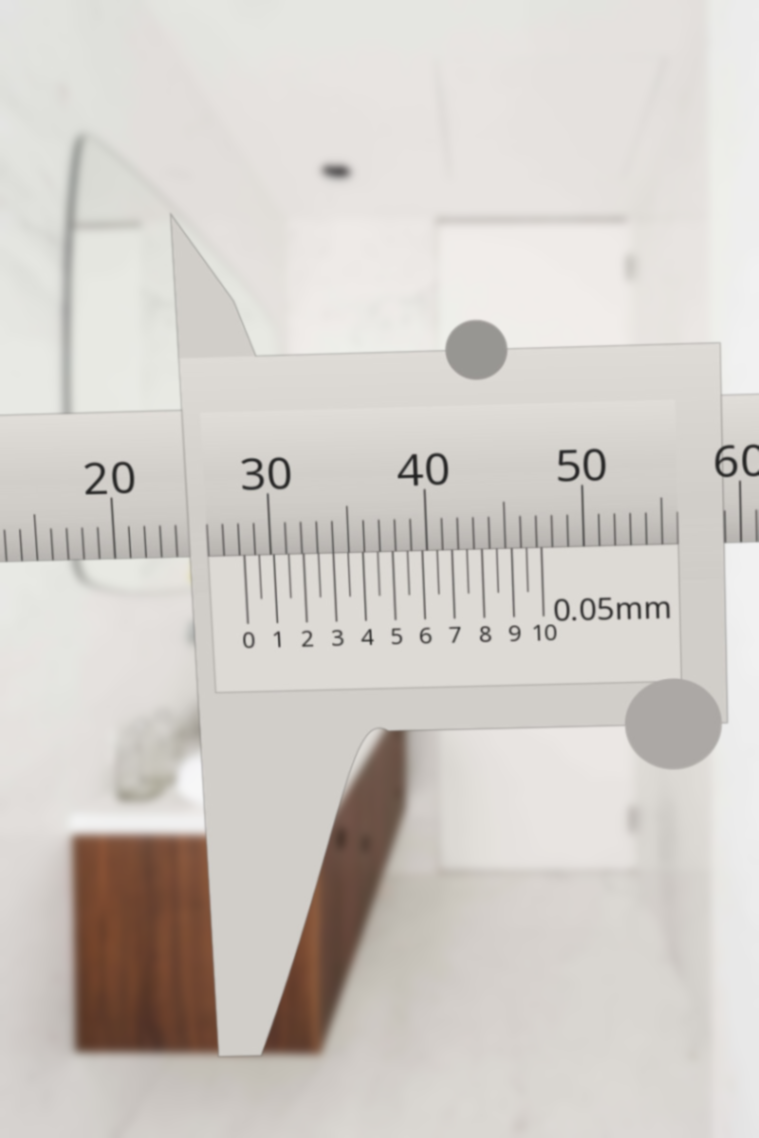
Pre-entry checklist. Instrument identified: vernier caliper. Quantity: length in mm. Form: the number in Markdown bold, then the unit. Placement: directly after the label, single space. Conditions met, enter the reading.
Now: **28.3** mm
